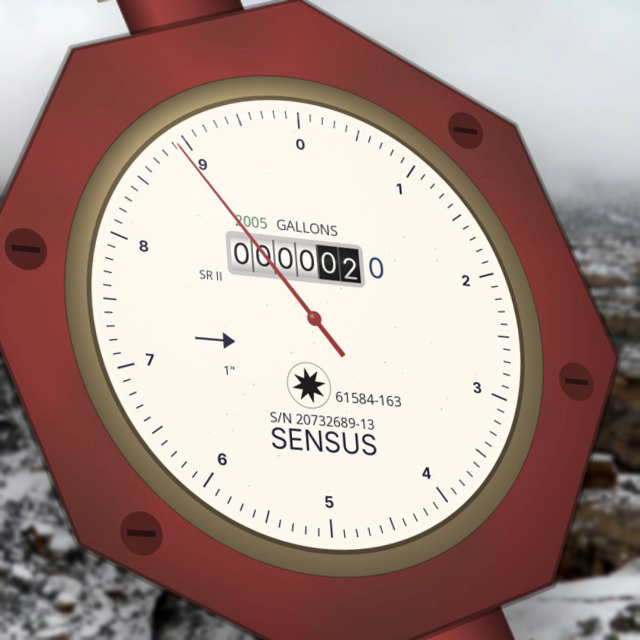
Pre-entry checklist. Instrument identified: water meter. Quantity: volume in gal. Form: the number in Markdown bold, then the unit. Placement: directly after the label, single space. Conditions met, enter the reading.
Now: **18.9** gal
